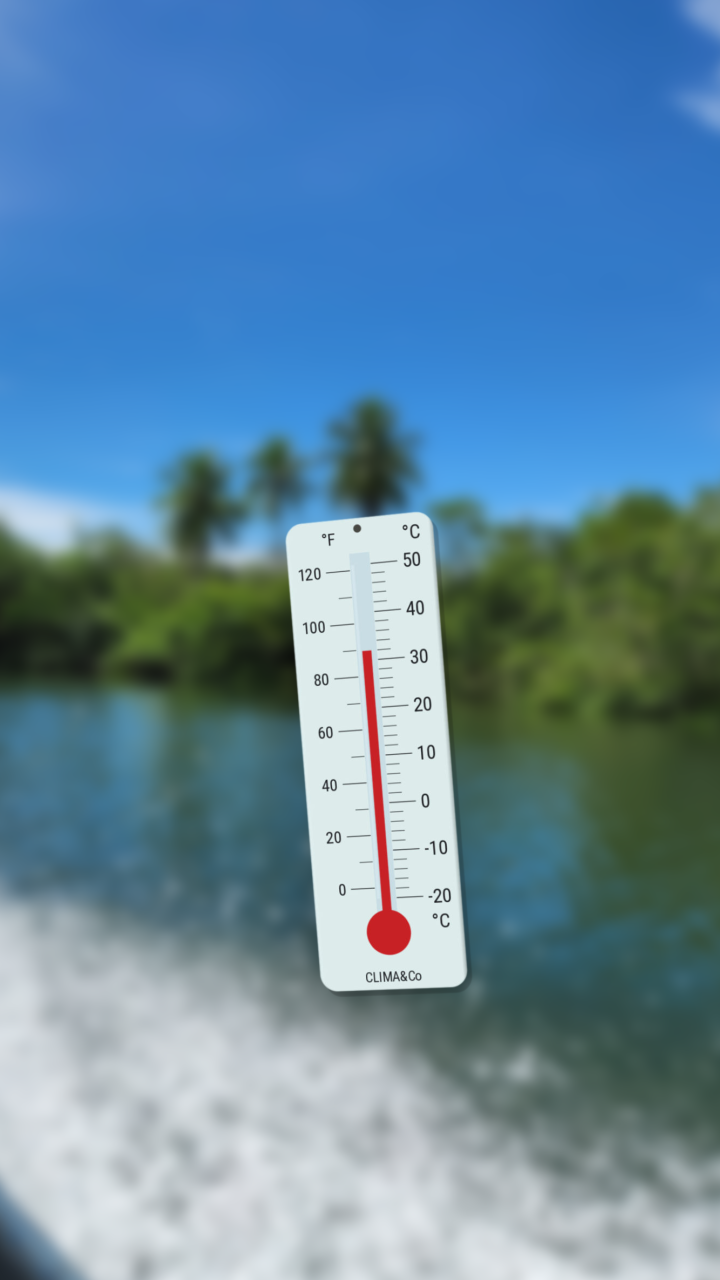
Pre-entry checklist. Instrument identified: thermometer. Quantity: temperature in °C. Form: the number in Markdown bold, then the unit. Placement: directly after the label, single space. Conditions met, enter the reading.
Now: **32** °C
